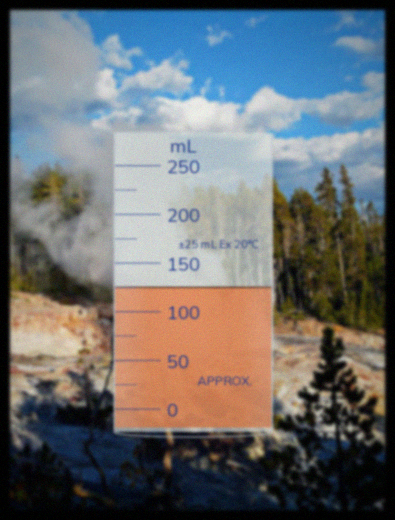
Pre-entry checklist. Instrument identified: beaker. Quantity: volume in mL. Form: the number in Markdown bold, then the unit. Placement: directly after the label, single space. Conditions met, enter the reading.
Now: **125** mL
